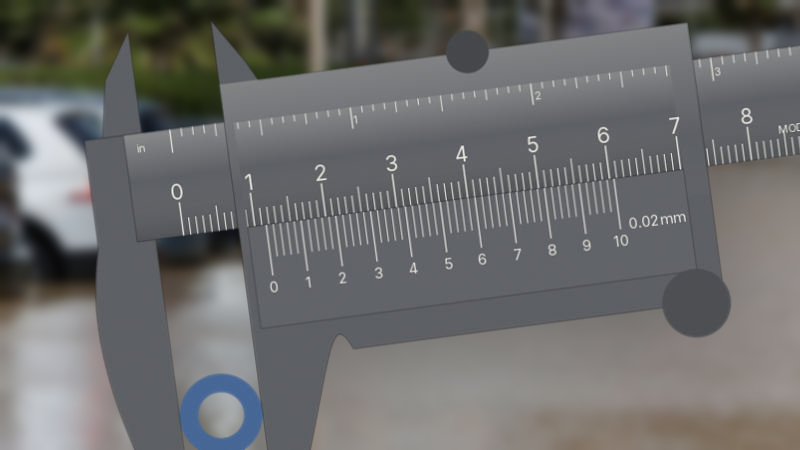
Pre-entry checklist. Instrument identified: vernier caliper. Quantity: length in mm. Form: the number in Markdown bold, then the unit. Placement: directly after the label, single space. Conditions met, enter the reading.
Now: **11.6** mm
